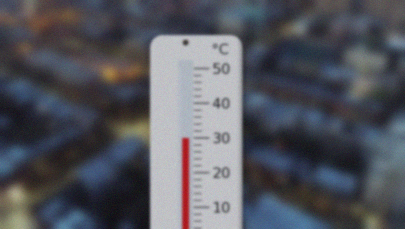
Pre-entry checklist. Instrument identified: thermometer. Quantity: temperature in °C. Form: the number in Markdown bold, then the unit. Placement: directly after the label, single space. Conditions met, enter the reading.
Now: **30** °C
